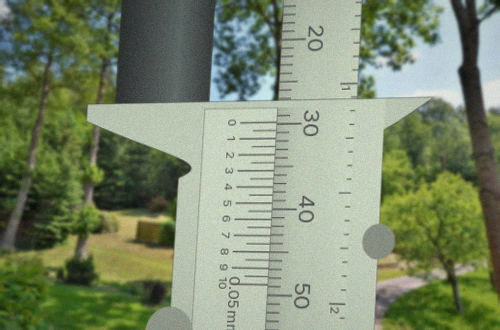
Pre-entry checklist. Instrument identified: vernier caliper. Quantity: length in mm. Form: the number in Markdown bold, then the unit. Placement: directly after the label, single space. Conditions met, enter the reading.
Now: **29.8** mm
